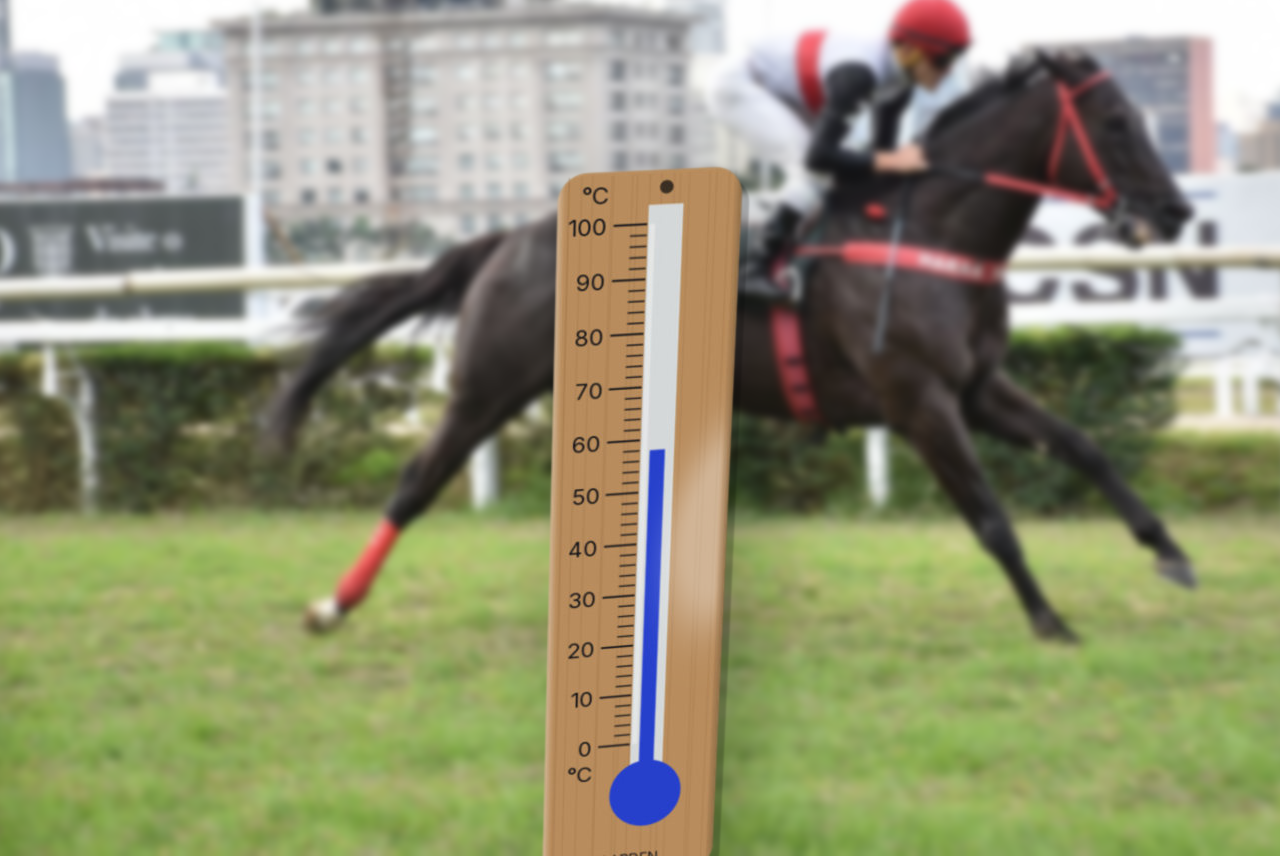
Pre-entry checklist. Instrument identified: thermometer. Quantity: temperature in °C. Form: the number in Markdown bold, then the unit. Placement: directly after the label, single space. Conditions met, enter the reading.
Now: **58** °C
